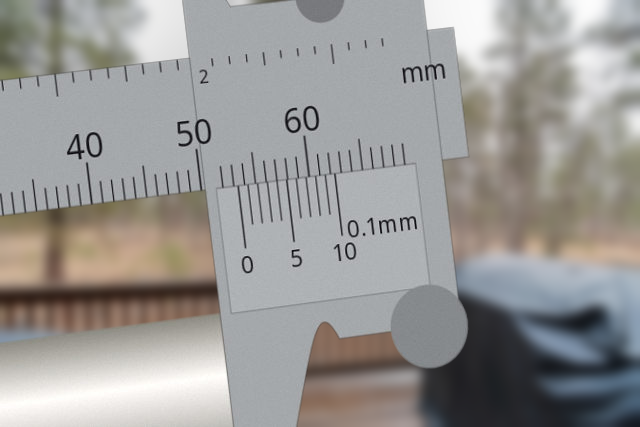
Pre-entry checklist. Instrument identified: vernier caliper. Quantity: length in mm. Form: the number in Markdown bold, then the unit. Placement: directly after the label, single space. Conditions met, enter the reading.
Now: **53.4** mm
